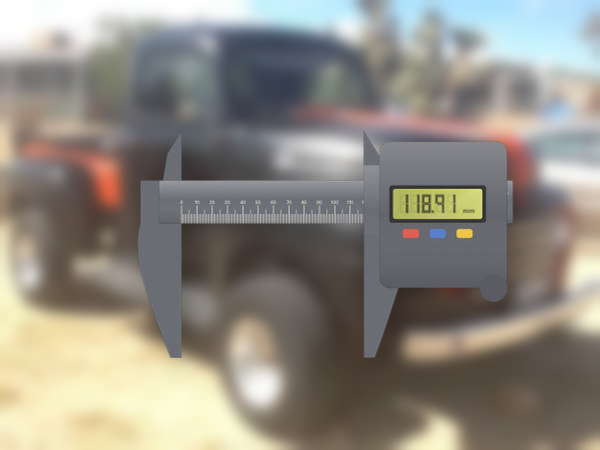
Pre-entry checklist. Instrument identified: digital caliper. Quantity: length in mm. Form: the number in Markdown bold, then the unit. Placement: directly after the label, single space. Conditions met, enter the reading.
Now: **118.91** mm
